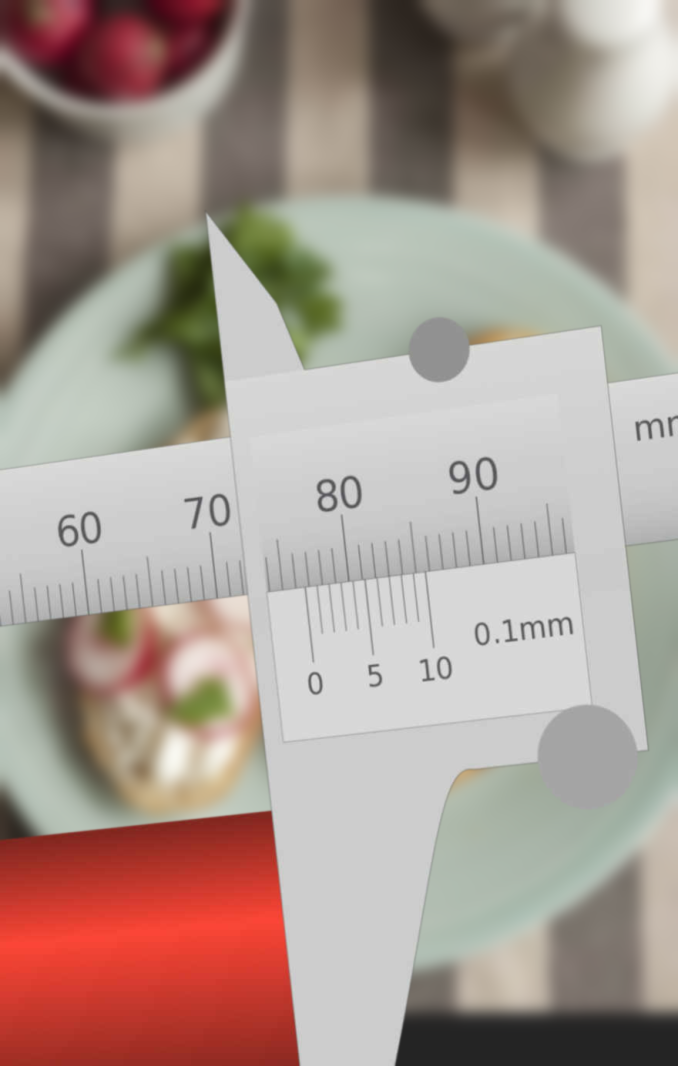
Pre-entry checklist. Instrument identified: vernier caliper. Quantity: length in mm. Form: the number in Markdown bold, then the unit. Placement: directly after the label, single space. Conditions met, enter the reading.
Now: **76.7** mm
